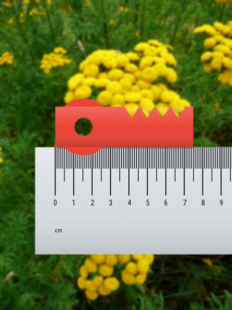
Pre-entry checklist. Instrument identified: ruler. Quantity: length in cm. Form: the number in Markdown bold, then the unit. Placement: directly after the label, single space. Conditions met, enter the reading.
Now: **7.5** cm
